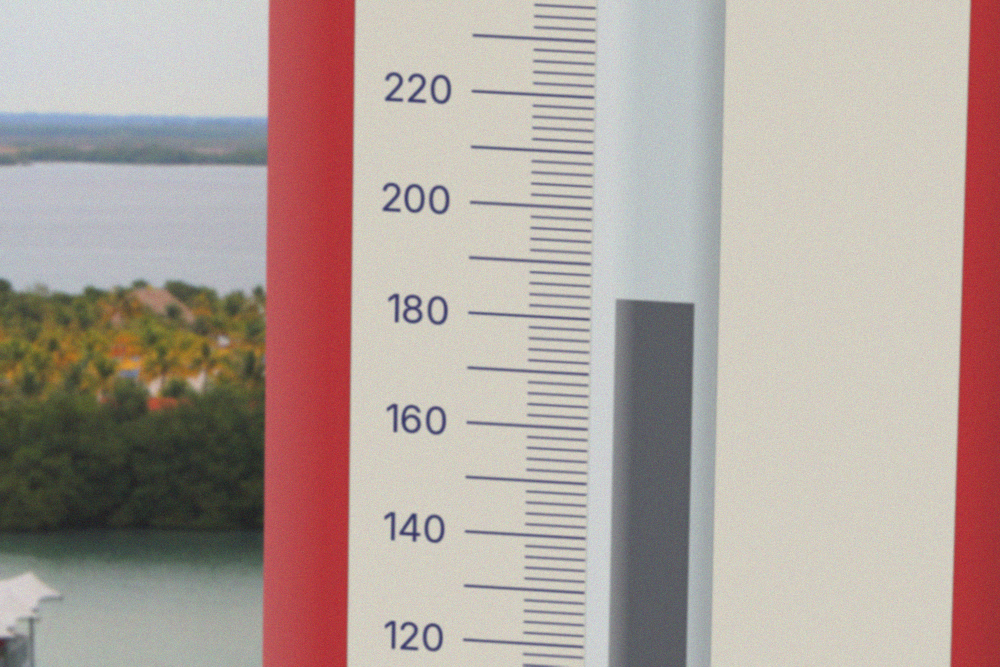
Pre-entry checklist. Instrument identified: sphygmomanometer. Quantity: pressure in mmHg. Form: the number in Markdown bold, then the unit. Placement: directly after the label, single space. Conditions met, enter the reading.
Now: **184** mmHg
